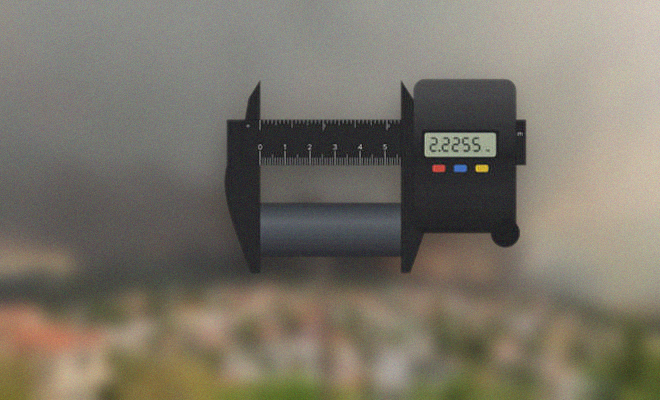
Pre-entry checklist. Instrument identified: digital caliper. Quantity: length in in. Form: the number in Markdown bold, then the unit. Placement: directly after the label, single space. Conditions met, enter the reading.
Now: **2.2255** in
